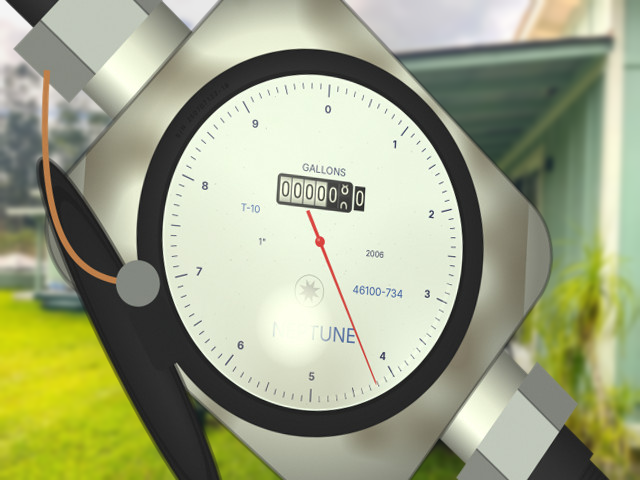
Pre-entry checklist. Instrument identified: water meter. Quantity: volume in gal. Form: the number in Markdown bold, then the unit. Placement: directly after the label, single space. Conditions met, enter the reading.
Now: **84.2** gal
